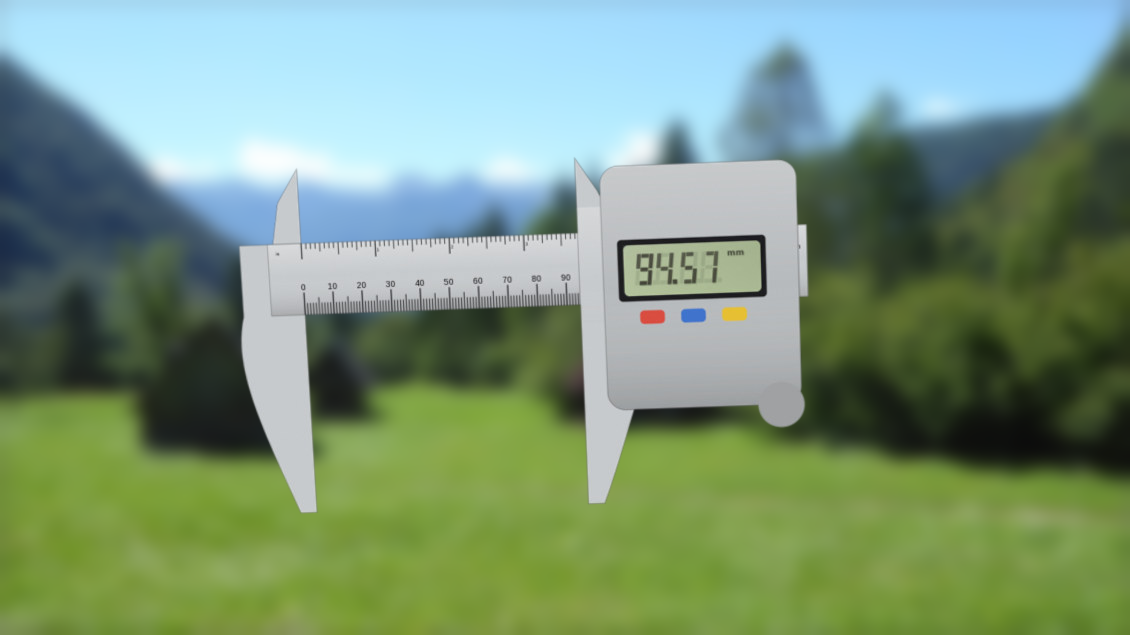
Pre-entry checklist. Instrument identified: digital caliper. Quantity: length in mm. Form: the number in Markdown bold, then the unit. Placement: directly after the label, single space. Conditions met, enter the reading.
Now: **94.57** mm
